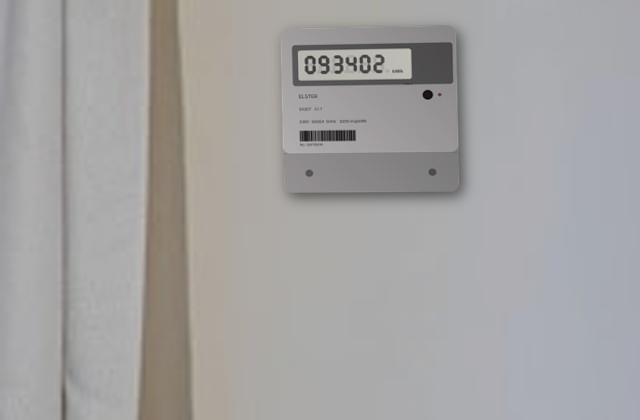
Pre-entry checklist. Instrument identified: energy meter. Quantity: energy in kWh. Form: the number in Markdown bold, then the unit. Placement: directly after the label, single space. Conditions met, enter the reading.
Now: **93402** kWh
